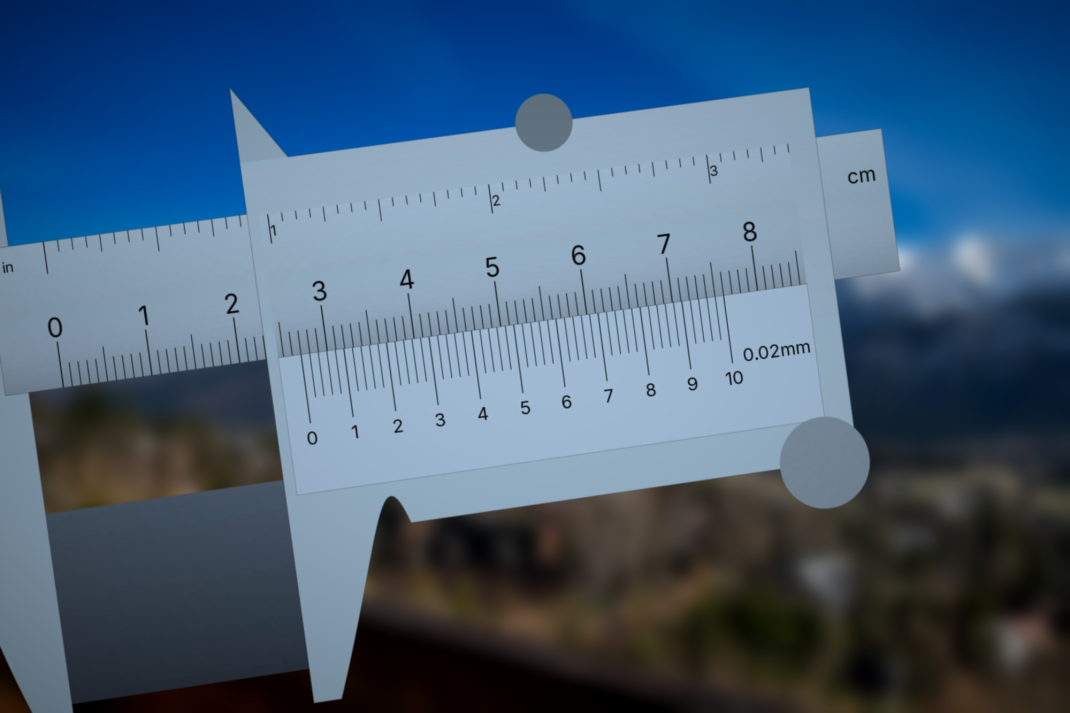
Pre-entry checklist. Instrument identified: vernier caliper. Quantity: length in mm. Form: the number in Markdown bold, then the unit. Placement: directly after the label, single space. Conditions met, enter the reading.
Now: **27.0** mm
